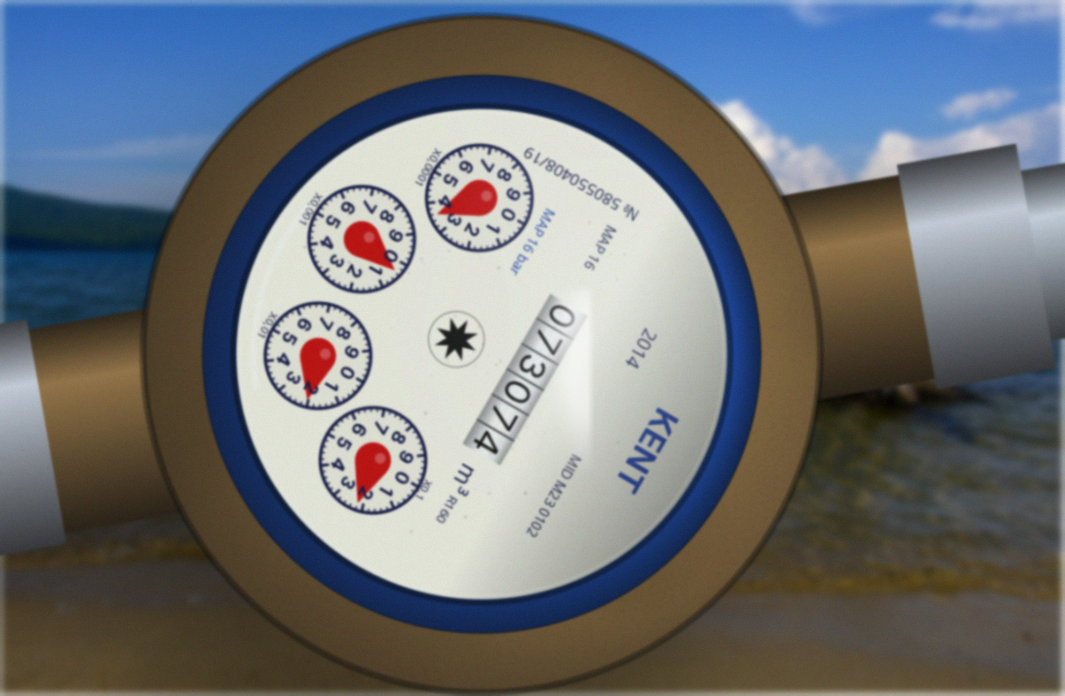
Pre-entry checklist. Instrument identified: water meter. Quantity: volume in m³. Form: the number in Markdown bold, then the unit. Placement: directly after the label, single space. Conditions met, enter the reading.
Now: **73074.2203** m³
